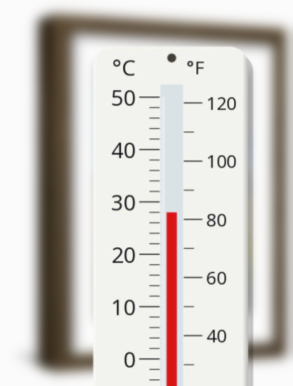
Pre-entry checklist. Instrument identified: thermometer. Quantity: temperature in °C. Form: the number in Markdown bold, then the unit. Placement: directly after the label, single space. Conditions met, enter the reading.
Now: **28** °C
